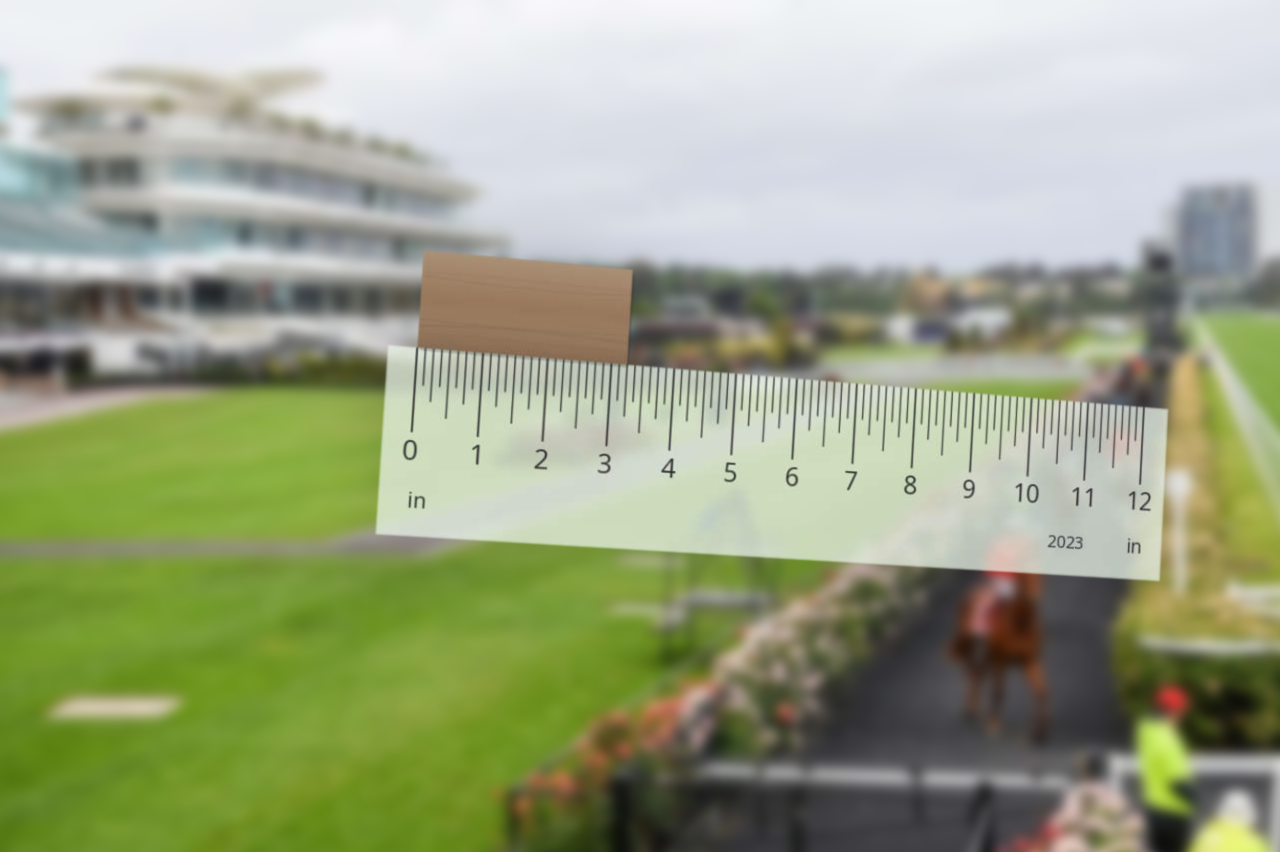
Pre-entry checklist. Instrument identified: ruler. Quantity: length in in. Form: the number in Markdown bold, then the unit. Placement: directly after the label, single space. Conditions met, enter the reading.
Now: **3.25** in
